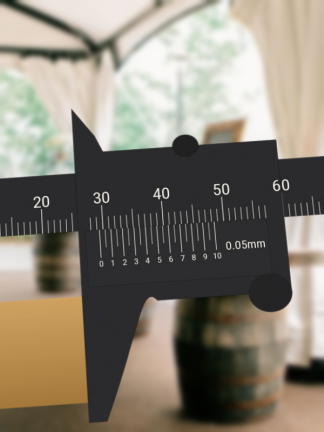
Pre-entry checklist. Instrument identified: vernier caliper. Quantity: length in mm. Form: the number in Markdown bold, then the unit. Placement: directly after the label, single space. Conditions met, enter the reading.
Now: **29.4** mm
